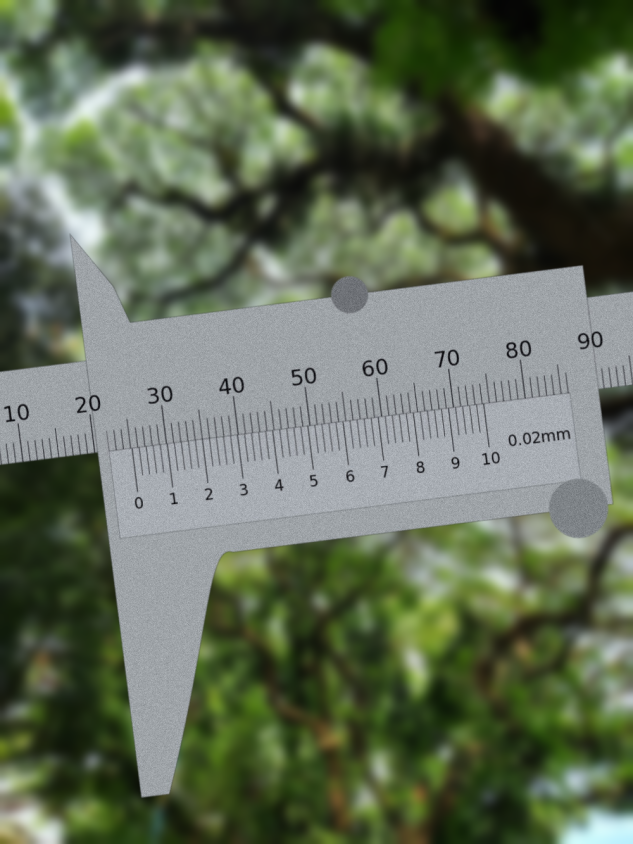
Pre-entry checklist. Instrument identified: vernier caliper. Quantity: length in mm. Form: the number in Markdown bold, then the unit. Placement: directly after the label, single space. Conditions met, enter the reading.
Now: **25.2** mm
